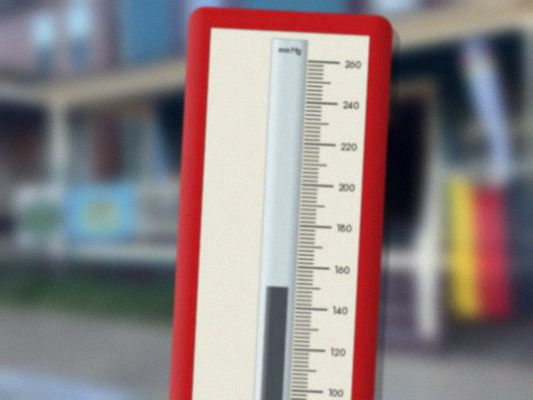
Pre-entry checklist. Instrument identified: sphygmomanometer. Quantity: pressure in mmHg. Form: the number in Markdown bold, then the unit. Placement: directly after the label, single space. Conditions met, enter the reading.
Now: **150** mmHg
